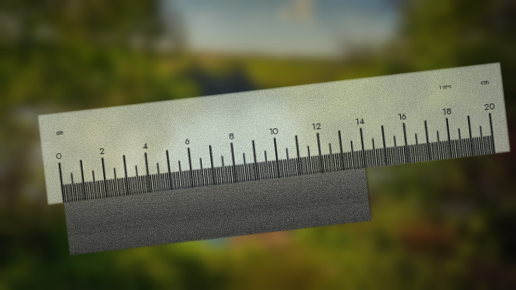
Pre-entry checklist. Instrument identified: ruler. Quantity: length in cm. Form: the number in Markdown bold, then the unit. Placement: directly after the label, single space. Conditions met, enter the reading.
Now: **14** cm
